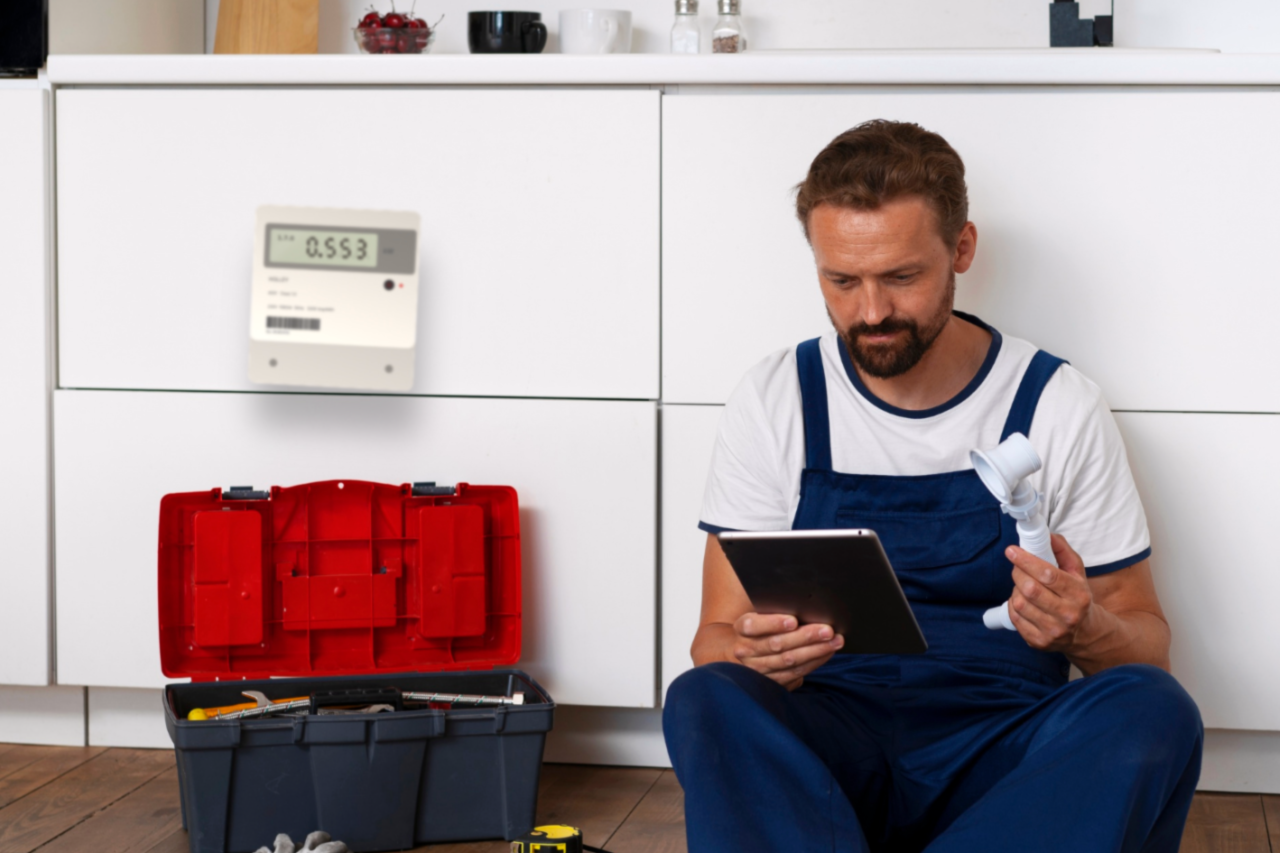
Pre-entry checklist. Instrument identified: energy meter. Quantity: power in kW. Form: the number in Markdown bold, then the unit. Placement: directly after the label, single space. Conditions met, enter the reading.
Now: **0.553** kW
